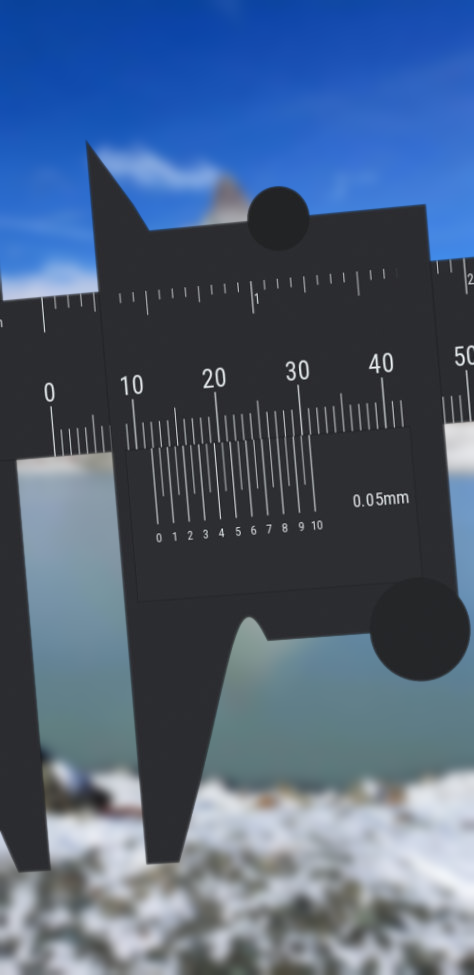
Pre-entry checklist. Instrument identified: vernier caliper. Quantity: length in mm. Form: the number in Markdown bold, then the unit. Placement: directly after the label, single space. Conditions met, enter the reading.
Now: **11.8** mm
